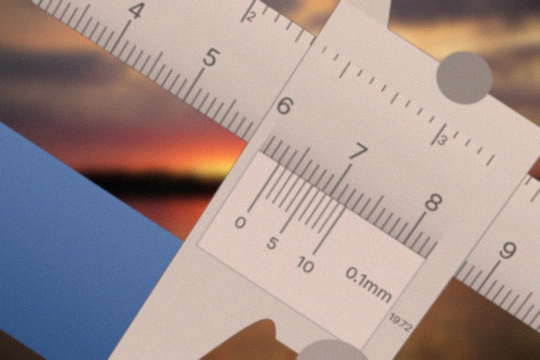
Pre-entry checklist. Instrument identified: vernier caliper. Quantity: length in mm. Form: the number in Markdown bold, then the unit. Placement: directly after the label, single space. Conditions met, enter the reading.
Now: **63.2** mm
